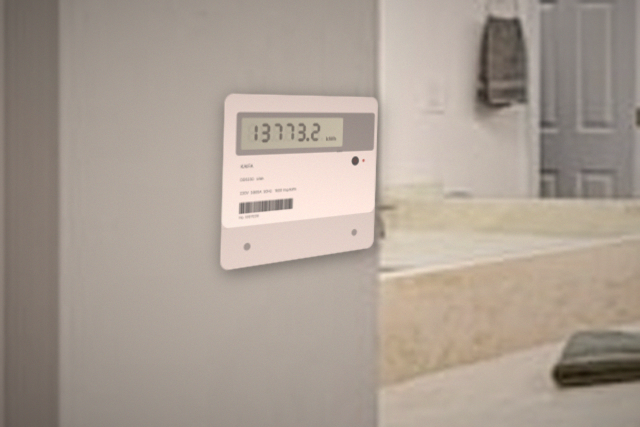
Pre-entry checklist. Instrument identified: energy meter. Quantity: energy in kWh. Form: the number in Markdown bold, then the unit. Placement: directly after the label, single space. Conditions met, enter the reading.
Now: **13773.2** kWh
